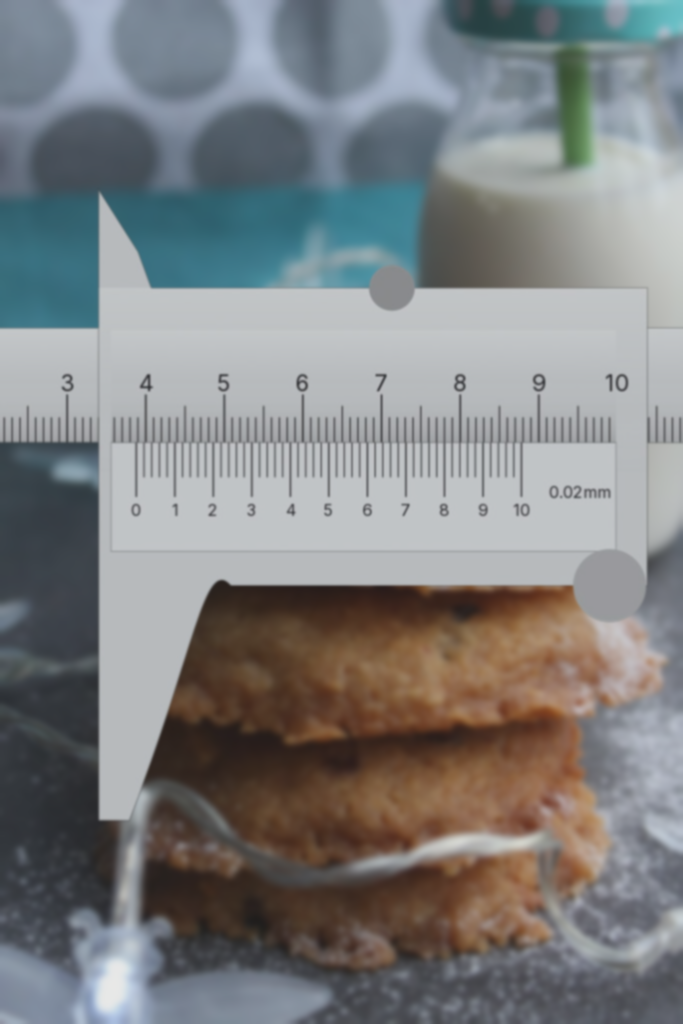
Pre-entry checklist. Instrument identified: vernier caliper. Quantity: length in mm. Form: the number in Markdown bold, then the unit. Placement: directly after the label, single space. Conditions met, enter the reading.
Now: **38.8** mm
